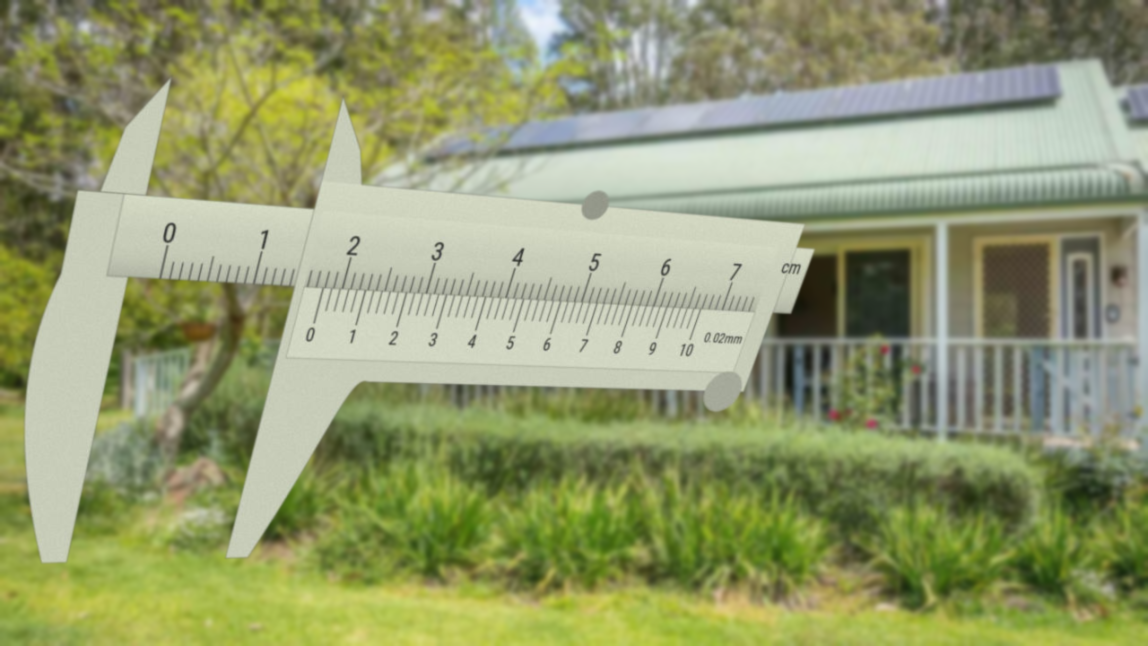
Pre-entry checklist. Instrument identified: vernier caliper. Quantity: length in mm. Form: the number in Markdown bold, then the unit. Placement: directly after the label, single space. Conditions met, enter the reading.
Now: **17.8** mm
